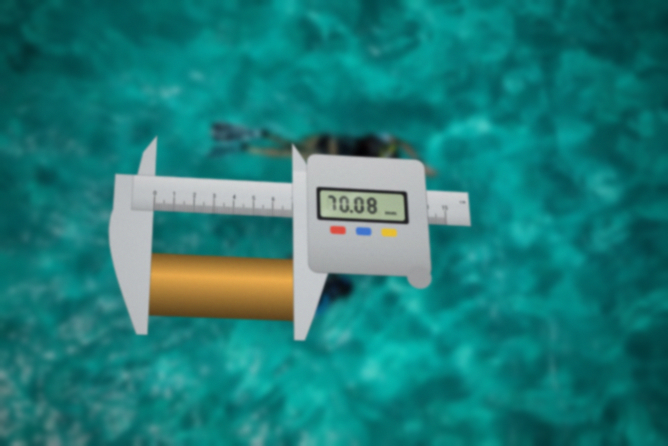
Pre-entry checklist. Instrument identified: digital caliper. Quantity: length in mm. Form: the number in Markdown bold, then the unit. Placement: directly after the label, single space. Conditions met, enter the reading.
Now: **70.08** mm
